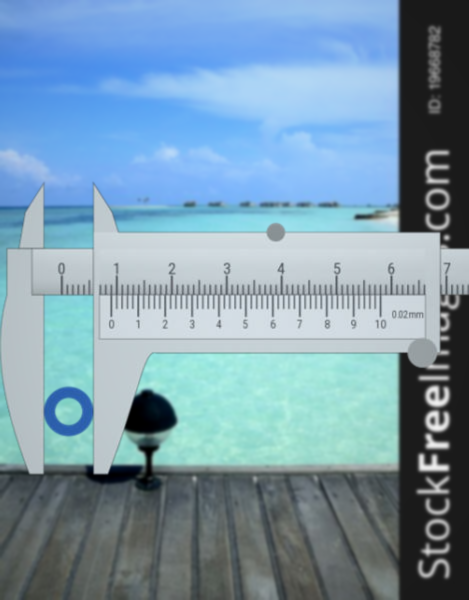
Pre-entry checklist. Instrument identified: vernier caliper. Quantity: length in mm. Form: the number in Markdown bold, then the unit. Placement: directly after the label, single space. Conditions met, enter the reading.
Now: **9.0** mm
